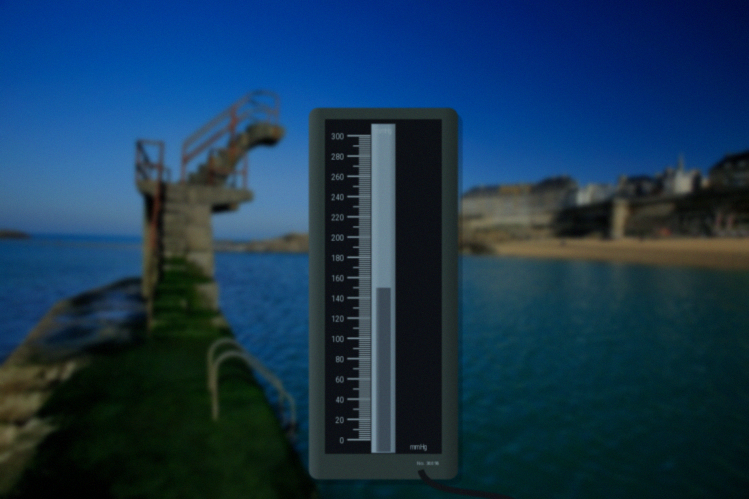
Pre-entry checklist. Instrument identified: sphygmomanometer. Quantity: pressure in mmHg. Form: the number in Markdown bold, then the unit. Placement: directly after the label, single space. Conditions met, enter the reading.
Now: **150** mmHg
